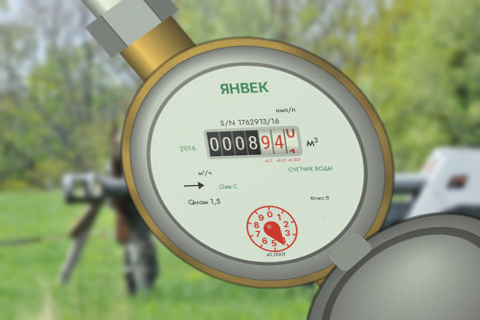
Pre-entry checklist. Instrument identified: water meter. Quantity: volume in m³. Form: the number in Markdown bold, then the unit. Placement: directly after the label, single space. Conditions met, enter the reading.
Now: **8.9404** m³
